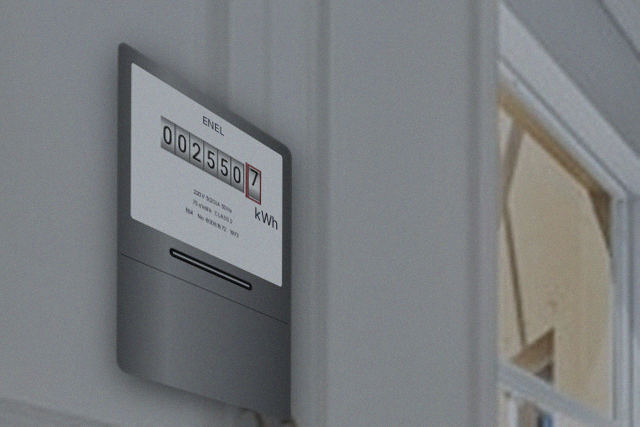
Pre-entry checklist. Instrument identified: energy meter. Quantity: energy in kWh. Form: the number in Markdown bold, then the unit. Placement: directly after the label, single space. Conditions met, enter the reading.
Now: **2550.7** kWh
